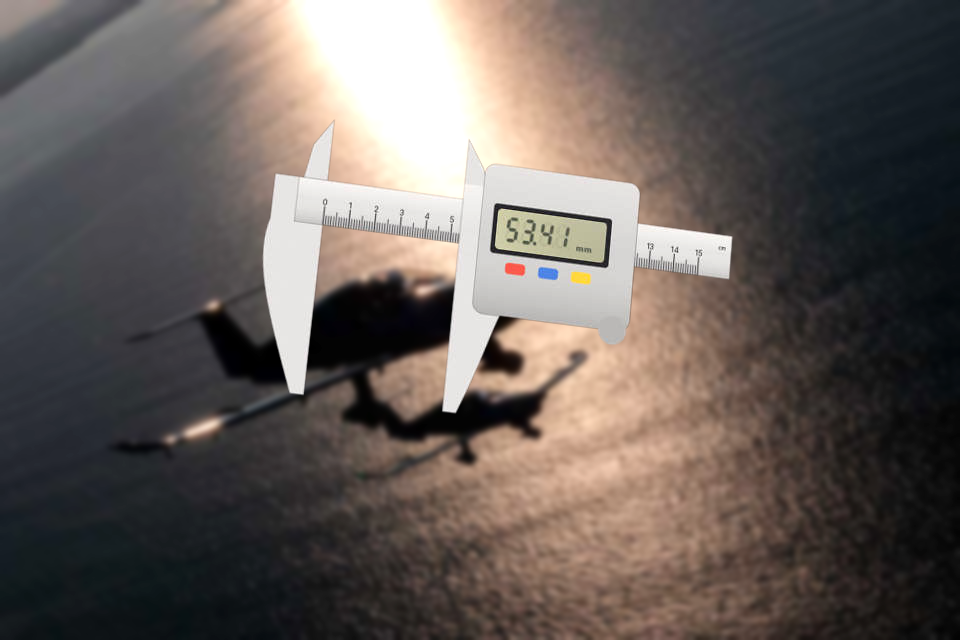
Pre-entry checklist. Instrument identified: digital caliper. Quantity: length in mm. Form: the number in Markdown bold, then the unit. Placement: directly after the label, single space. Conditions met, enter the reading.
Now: **53.41** mm
